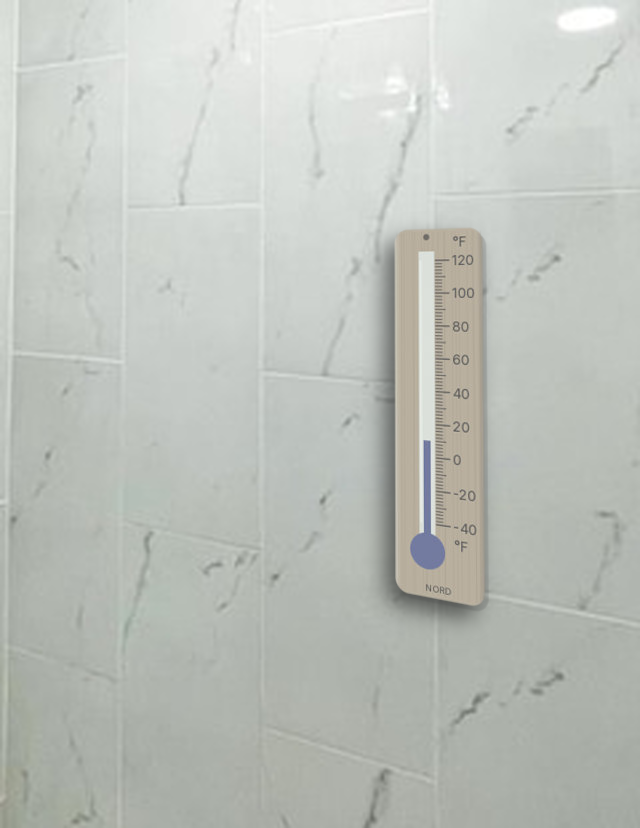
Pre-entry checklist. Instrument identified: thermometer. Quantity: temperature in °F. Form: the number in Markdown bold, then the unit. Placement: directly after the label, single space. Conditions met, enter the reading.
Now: **10** °F
